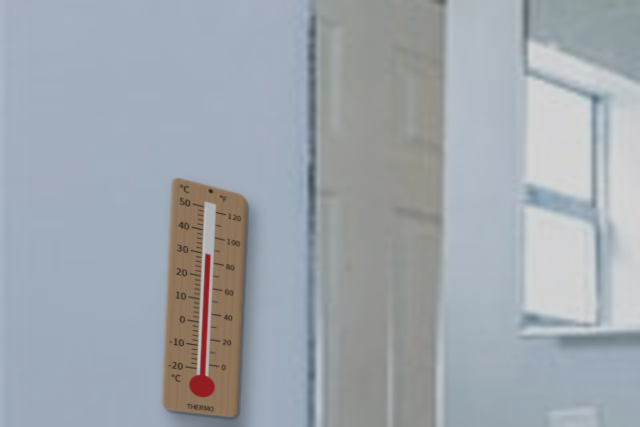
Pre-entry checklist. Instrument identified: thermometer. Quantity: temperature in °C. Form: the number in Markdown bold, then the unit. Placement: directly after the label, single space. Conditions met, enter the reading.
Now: **30** °C
